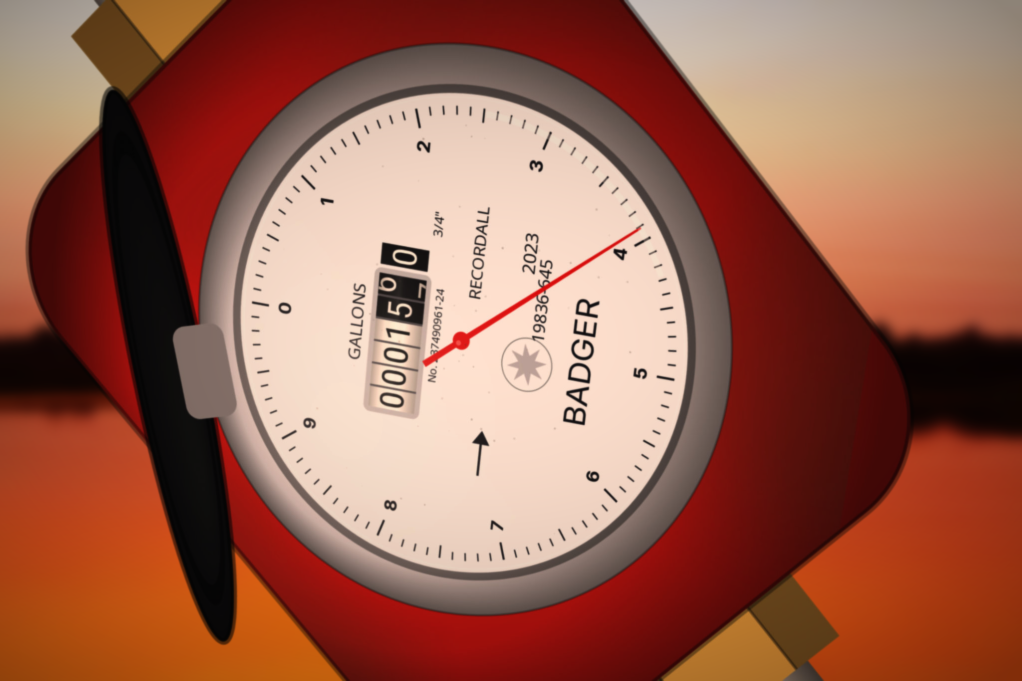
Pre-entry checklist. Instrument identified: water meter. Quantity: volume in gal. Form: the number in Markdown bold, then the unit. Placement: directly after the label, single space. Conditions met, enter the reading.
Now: **1563.9** gal
